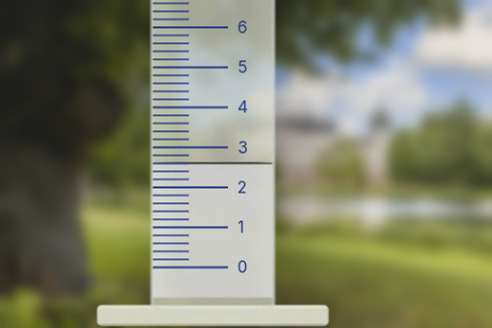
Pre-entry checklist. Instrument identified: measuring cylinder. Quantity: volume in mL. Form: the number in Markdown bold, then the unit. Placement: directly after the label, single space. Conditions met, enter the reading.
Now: **2.6** mL
